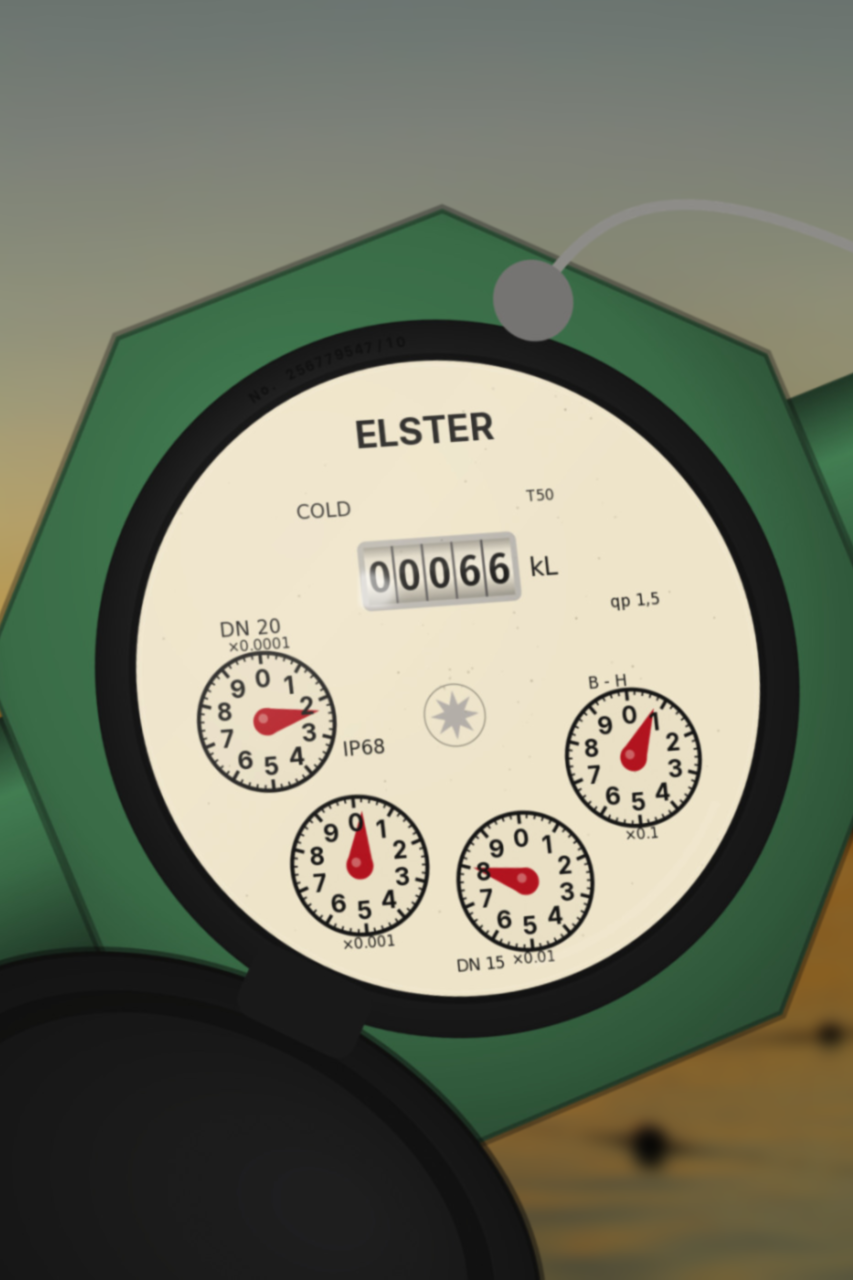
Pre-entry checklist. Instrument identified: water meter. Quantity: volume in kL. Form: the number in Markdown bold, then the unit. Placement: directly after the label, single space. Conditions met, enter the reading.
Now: **66.0802** kL
